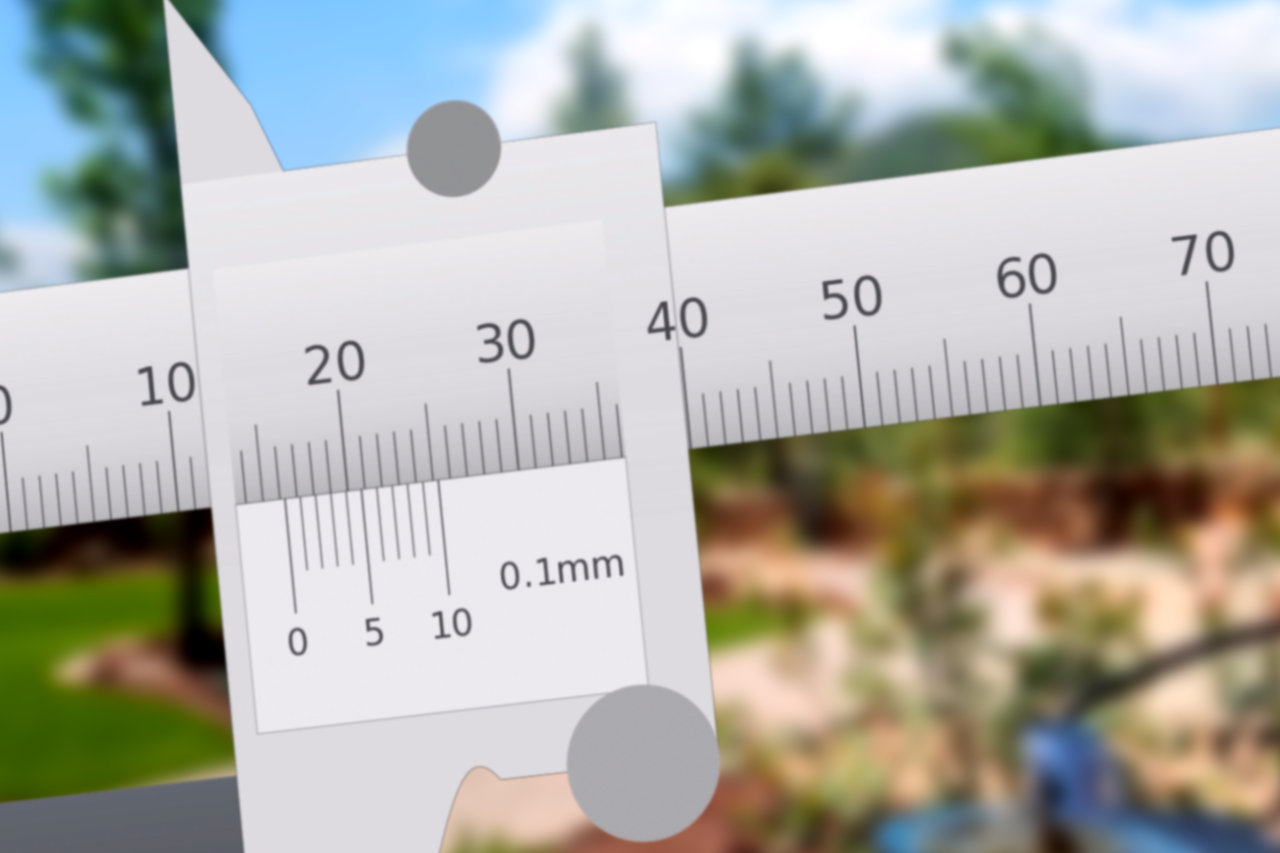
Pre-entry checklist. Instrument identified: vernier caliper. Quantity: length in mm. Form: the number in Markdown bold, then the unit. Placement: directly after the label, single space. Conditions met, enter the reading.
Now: **16.3** mm
